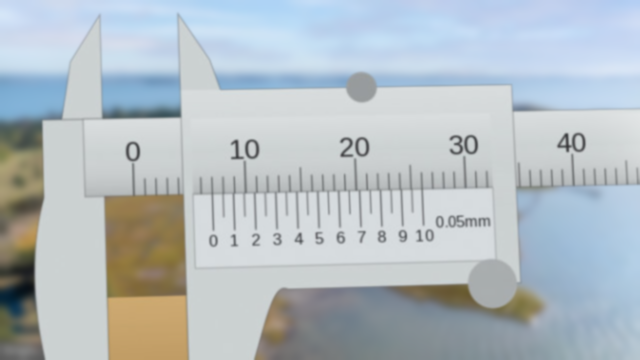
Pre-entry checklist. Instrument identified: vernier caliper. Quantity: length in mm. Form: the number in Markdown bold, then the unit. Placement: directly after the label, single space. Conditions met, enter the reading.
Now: **7.0** mm
